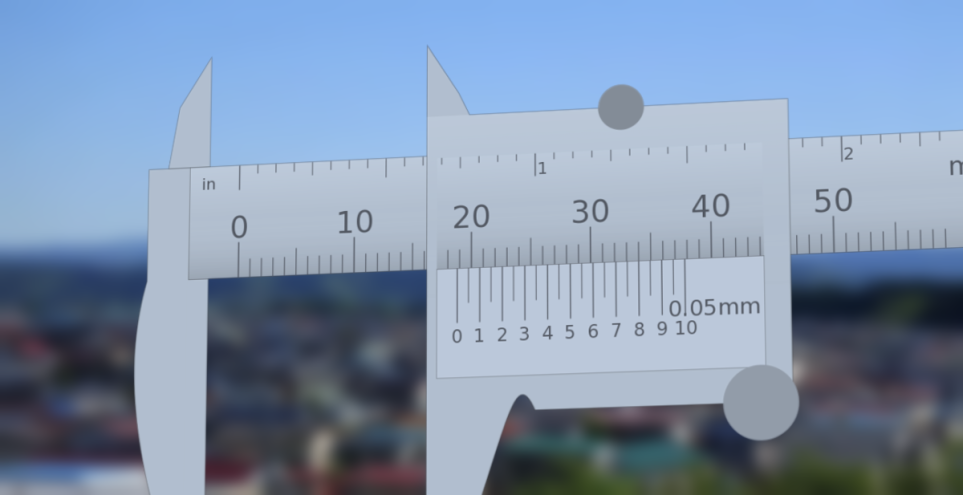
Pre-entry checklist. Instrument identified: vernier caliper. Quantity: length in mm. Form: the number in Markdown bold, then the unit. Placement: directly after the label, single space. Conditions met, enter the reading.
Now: **18.8** mm
